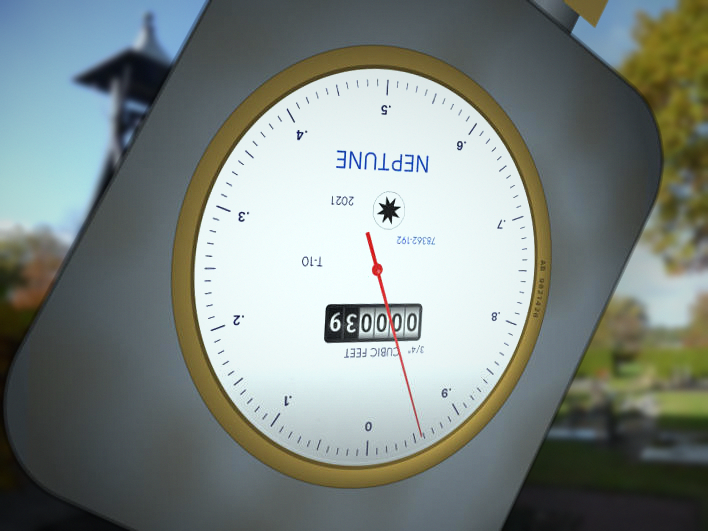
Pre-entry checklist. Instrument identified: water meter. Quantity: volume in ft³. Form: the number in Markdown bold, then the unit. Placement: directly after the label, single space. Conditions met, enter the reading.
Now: **38.94** ft³
